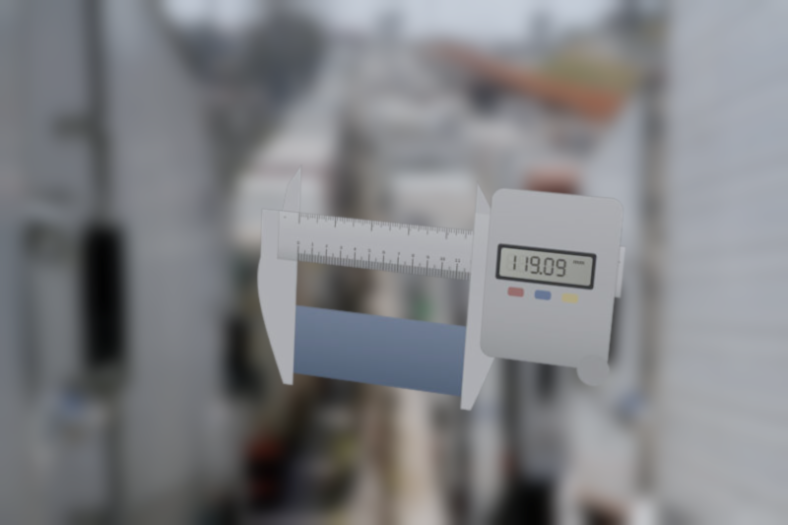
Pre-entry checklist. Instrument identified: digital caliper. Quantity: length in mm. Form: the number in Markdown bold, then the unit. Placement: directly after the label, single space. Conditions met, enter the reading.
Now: **119.09** mm
